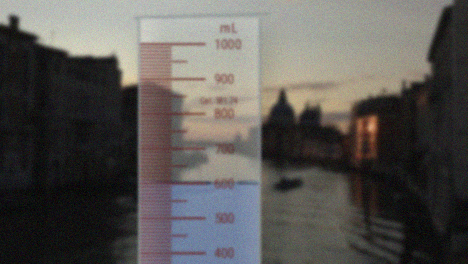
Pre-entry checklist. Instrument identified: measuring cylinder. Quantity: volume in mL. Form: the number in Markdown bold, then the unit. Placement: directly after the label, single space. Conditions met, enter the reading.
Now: **600** mL
